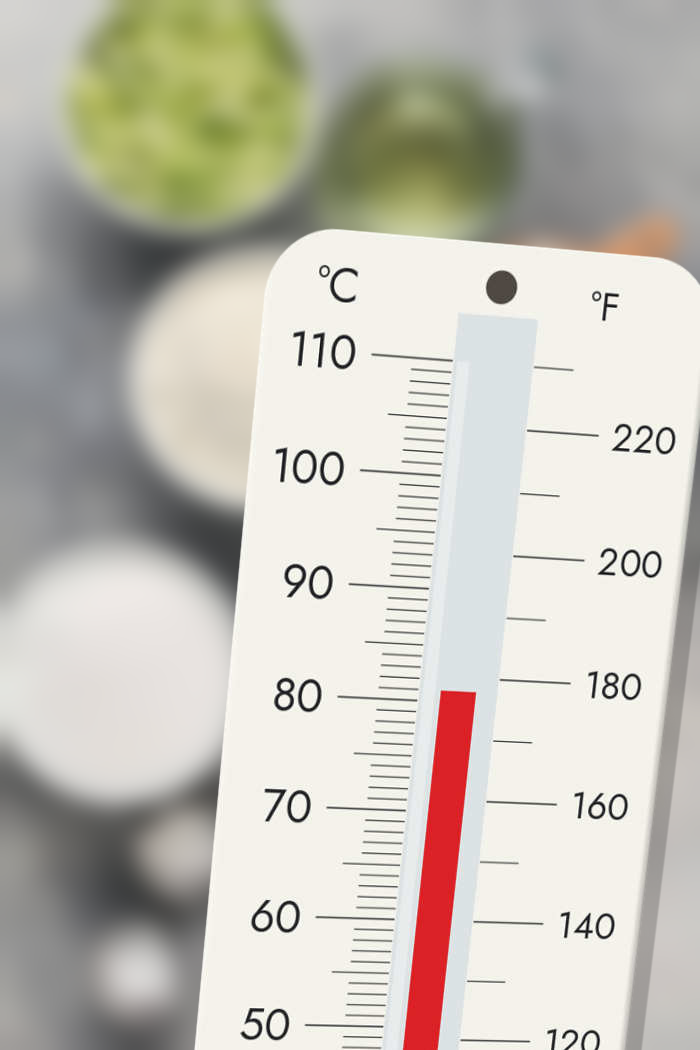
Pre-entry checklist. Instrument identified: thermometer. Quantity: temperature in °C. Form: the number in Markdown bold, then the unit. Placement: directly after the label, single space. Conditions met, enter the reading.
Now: **81** °C
